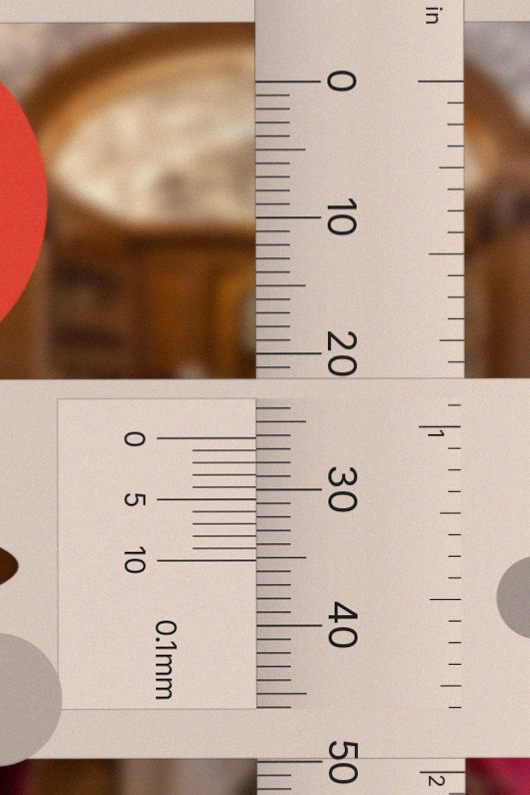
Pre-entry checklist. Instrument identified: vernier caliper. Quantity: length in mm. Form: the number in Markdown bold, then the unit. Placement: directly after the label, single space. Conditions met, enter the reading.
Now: **26.2** mm
